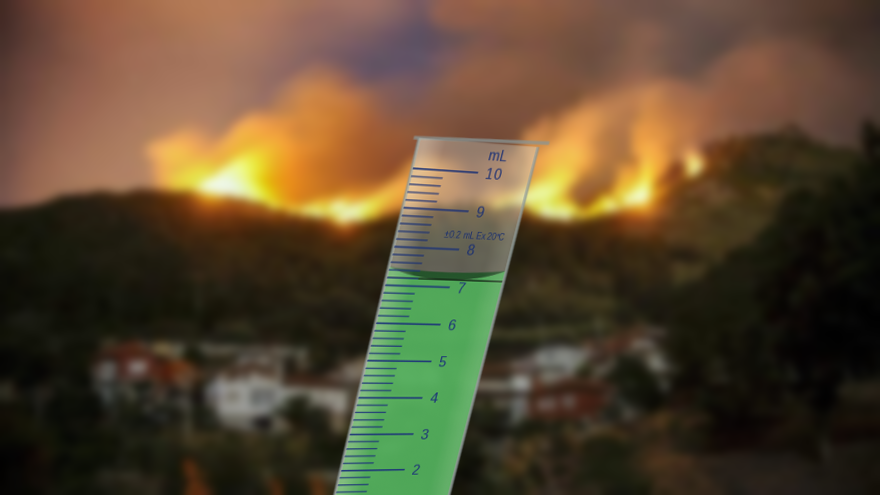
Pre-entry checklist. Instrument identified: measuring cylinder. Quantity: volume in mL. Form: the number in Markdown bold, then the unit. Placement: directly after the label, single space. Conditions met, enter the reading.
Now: **7.2** mL
